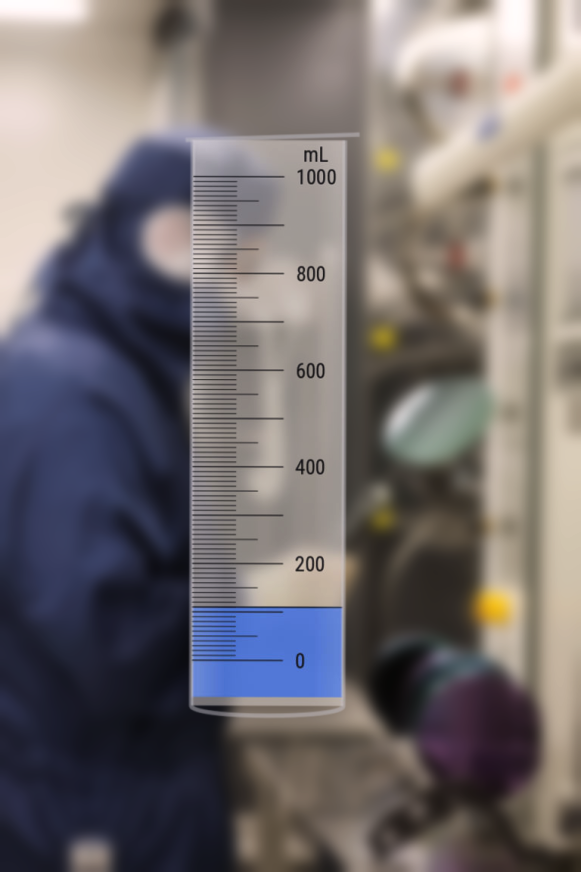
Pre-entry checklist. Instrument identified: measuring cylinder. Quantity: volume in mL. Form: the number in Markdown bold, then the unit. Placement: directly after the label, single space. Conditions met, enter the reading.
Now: **110** mL
